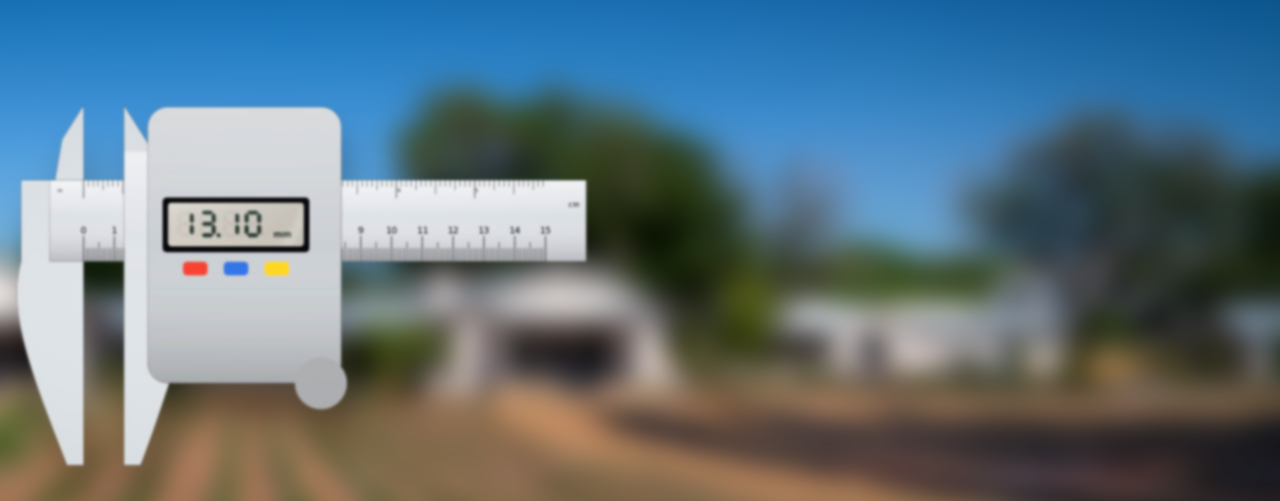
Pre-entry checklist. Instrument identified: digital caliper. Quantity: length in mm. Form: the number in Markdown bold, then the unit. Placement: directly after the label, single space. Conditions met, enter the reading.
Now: **13.10** mm
